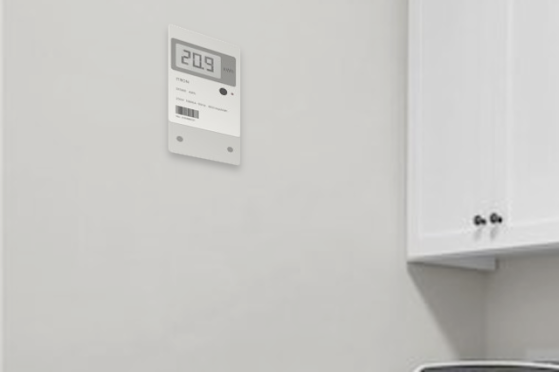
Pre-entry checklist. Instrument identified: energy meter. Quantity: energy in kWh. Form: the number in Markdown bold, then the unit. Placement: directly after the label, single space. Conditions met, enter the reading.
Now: **20.9** kWh
